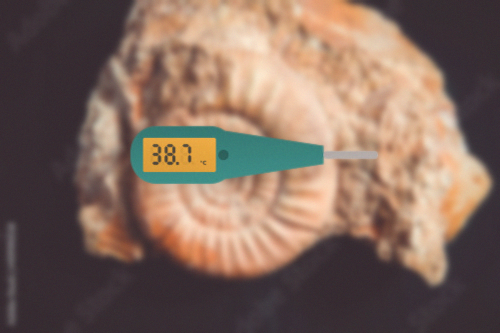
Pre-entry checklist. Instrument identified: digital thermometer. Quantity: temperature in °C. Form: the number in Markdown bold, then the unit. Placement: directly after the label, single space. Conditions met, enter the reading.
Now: **38.7** °C
